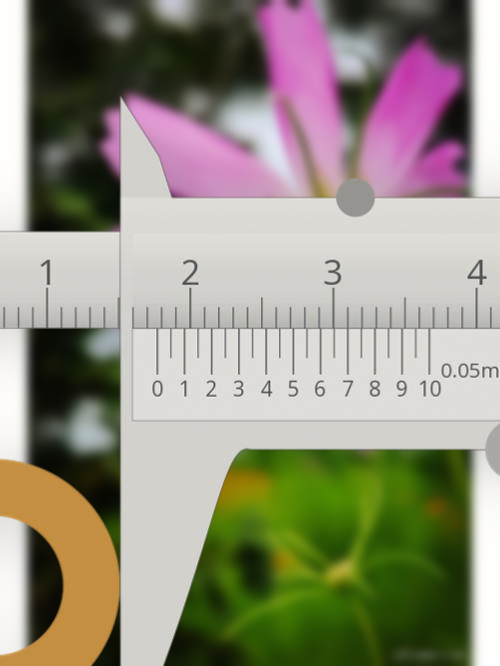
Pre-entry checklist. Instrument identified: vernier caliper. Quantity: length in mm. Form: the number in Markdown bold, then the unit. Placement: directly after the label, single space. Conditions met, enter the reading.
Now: **17.7** mm
